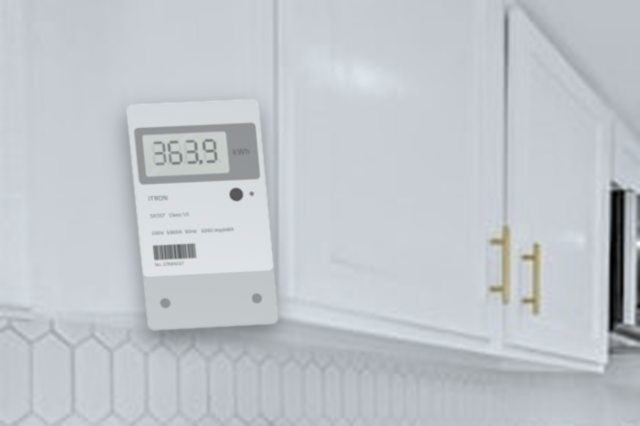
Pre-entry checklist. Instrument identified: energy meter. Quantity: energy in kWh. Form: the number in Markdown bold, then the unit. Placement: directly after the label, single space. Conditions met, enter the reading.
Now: **363.9** kWh
